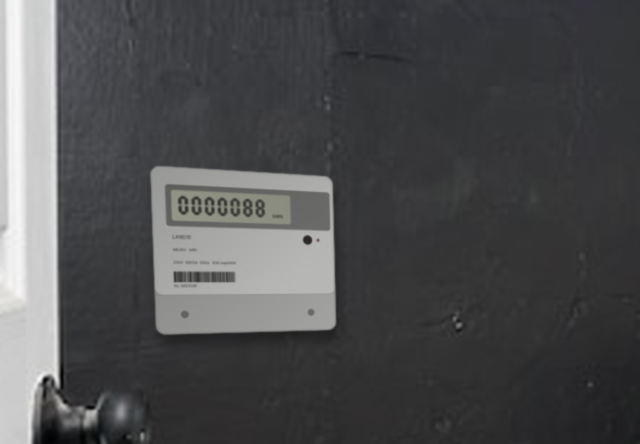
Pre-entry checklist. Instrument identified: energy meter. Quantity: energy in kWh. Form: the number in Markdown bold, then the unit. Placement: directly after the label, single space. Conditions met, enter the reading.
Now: **88** kWh
